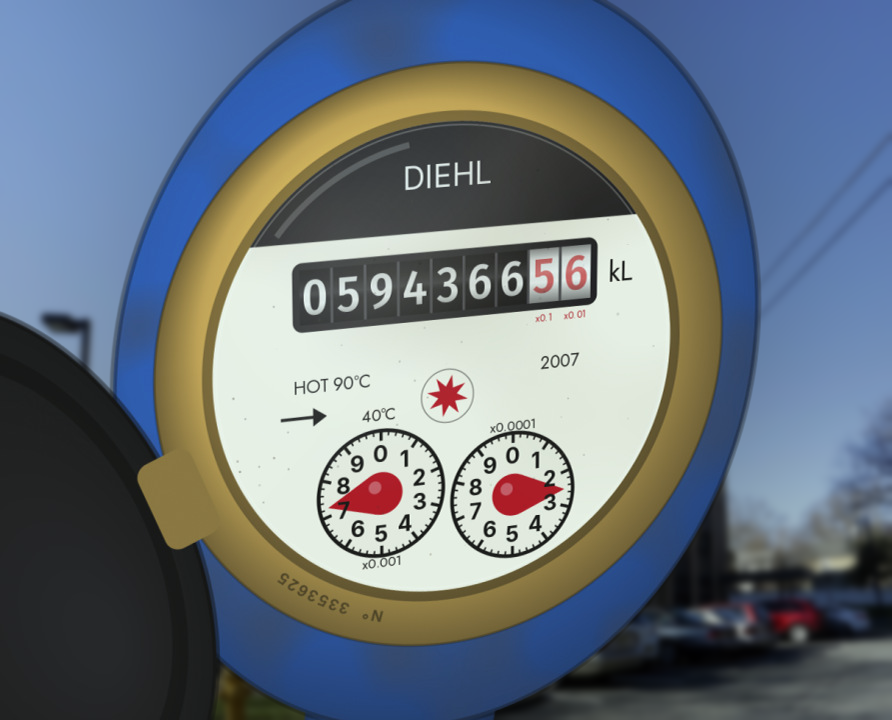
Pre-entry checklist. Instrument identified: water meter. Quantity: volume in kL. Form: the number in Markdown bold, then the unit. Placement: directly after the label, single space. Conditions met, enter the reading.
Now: **594366.5672** kL
